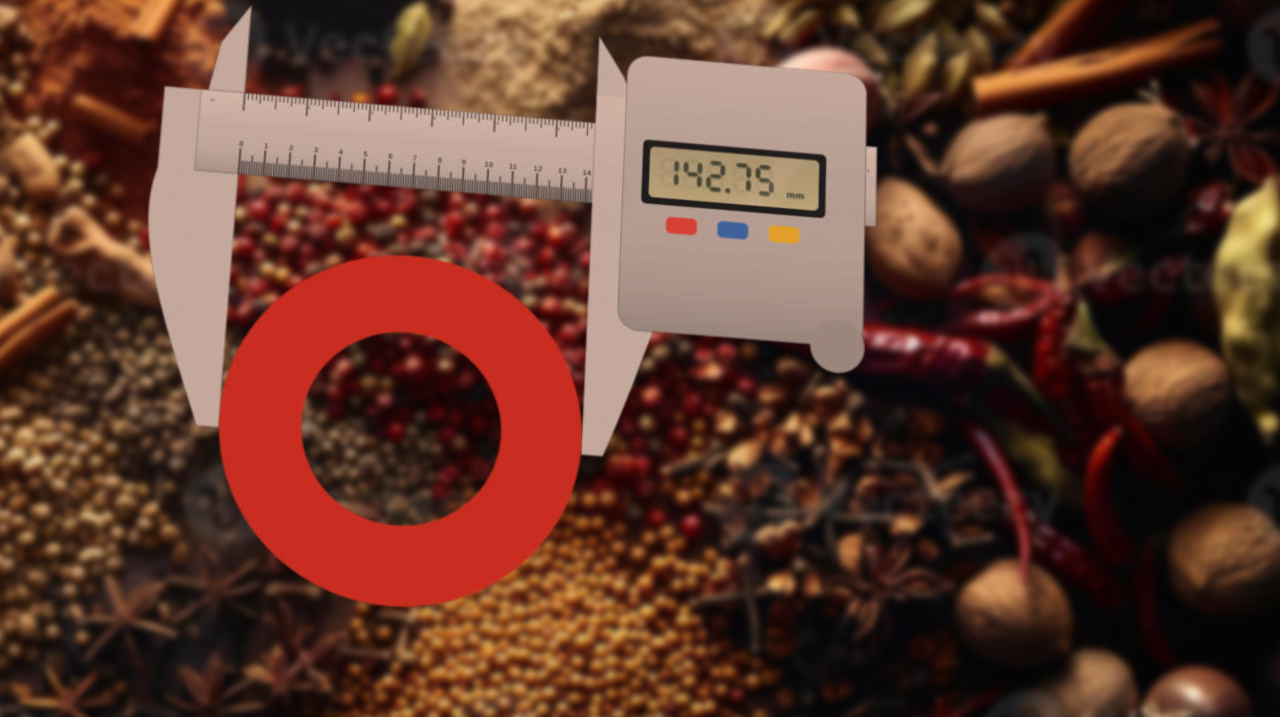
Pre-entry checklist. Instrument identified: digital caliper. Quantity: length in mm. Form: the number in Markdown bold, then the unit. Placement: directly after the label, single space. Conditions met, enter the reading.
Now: **142.75** mm
